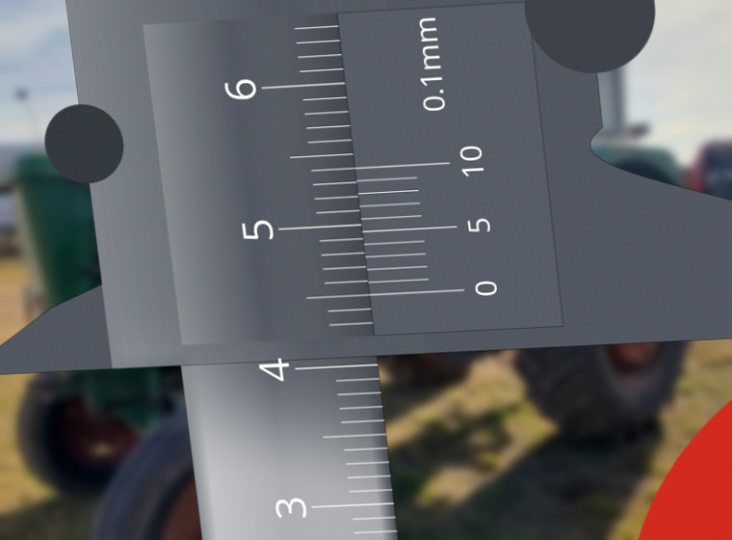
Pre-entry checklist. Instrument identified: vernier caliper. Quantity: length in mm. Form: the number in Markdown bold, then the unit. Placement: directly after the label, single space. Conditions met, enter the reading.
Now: **45.0** mm
